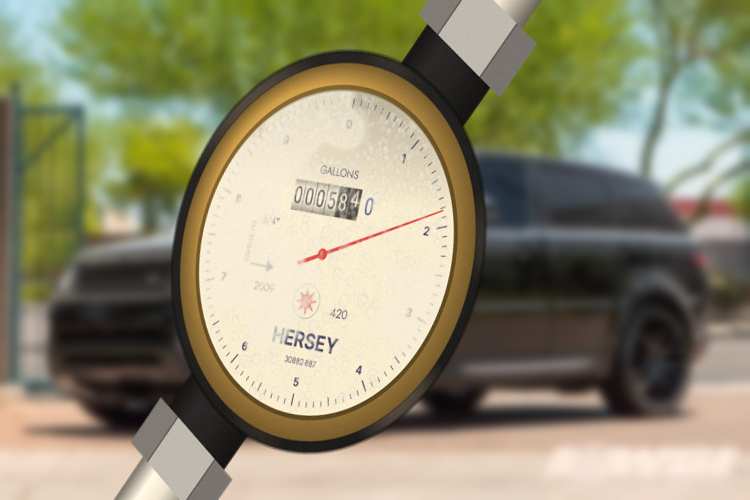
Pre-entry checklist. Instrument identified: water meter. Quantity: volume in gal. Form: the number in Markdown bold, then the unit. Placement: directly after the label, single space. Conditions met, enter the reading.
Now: **5841.8** gal
